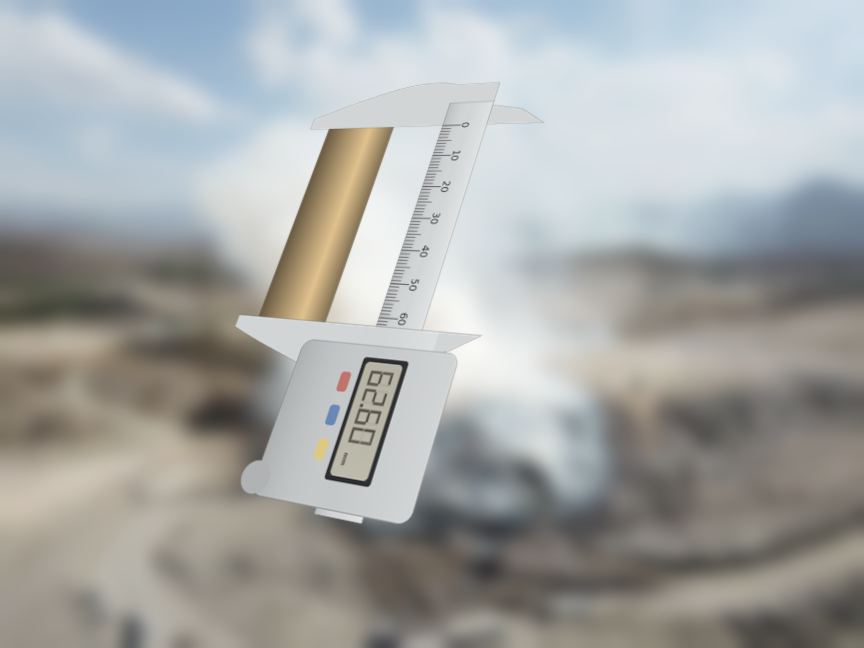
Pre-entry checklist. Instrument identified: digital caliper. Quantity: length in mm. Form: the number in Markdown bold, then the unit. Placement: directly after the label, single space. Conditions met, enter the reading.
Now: **62.60** mm
